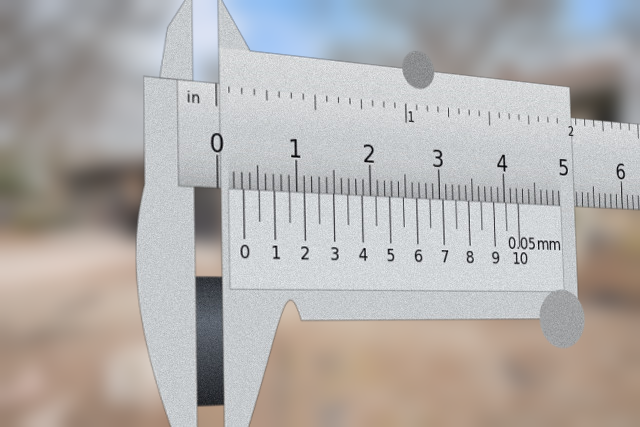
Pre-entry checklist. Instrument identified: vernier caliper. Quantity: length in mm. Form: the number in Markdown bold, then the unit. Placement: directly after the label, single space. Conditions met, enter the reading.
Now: **3.2** mm
